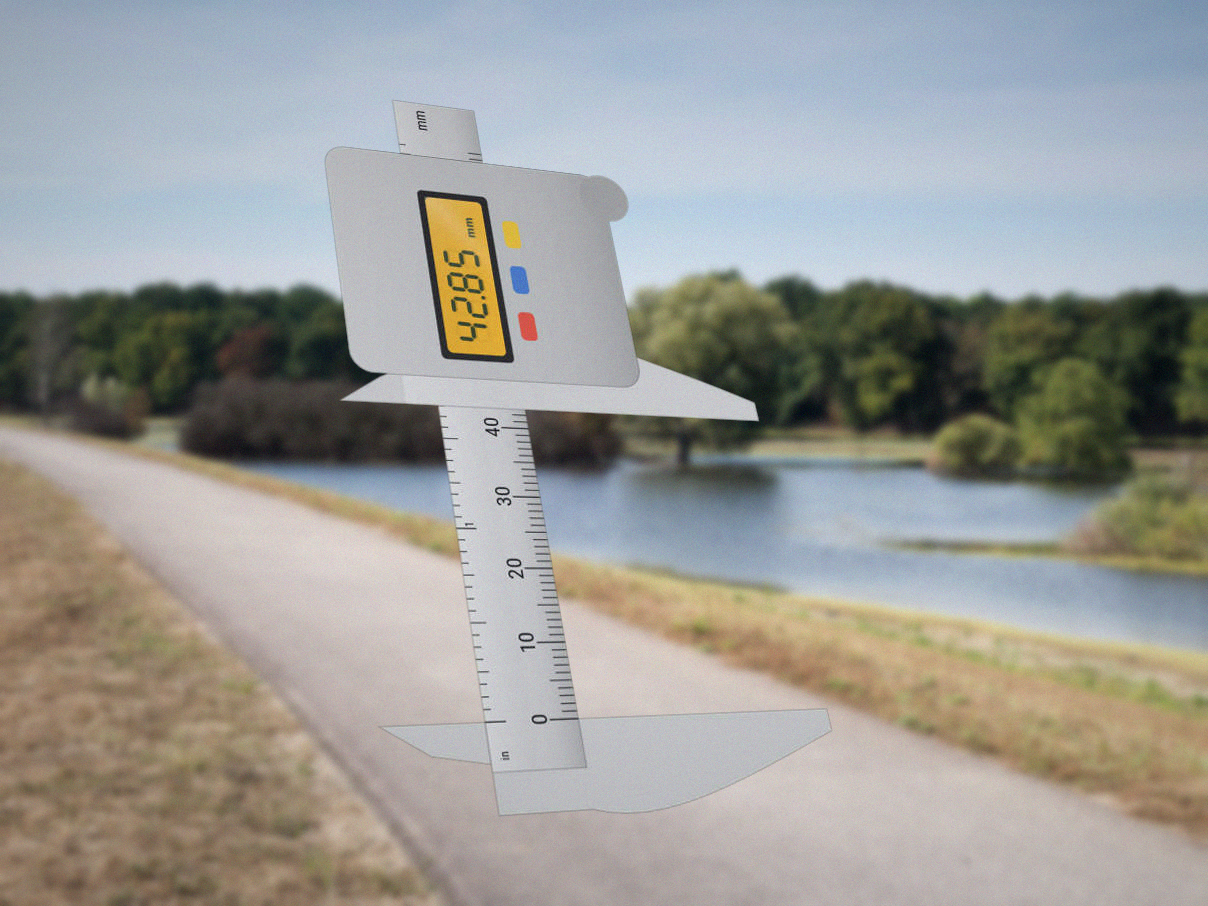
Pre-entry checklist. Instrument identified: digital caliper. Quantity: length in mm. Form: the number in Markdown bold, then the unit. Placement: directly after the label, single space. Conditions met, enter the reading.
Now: **42.85** mm
